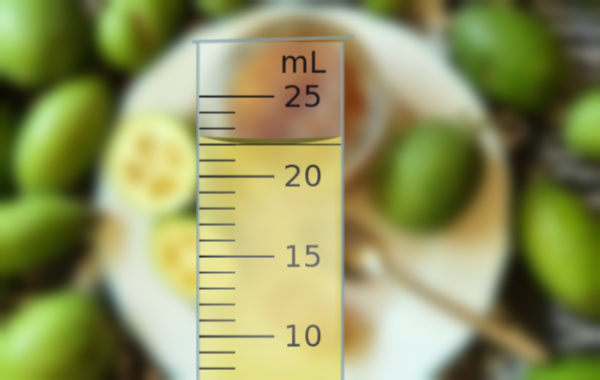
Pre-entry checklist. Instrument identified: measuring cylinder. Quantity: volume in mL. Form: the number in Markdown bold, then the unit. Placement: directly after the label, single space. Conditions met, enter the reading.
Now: **22** mL
